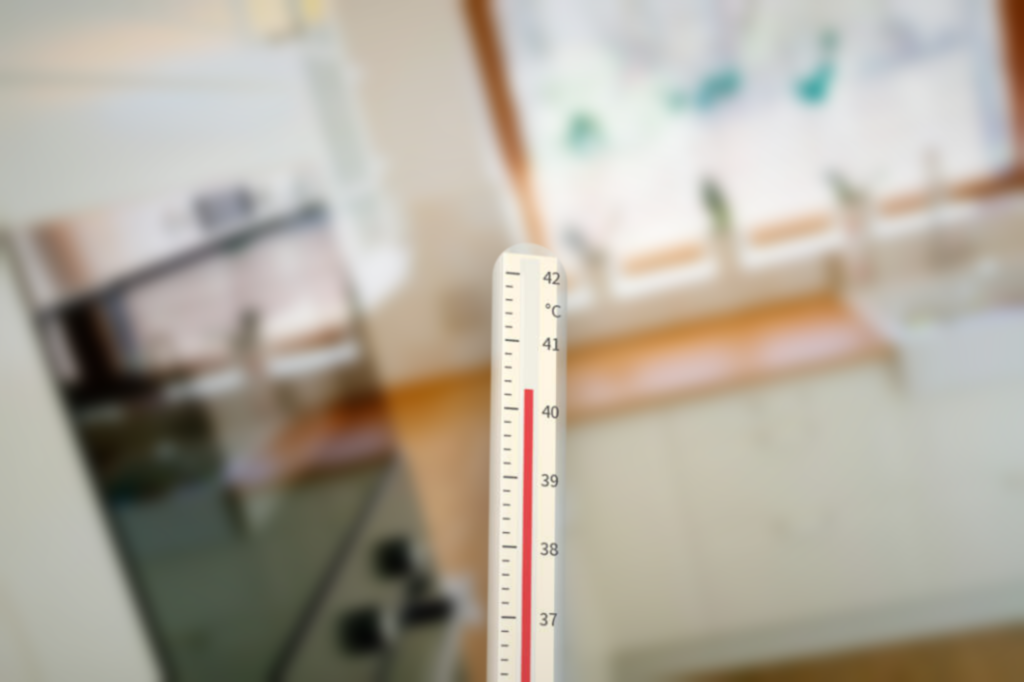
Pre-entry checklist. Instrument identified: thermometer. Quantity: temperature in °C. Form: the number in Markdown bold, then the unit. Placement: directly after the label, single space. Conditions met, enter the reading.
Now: **40.3** °C
